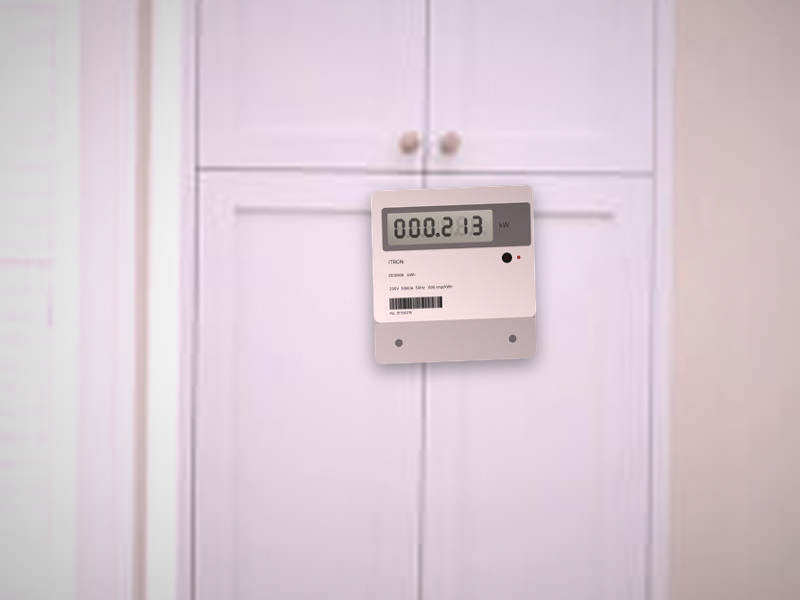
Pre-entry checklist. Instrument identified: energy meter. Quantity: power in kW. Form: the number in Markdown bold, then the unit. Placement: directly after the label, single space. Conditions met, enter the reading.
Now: **0.213** kW
